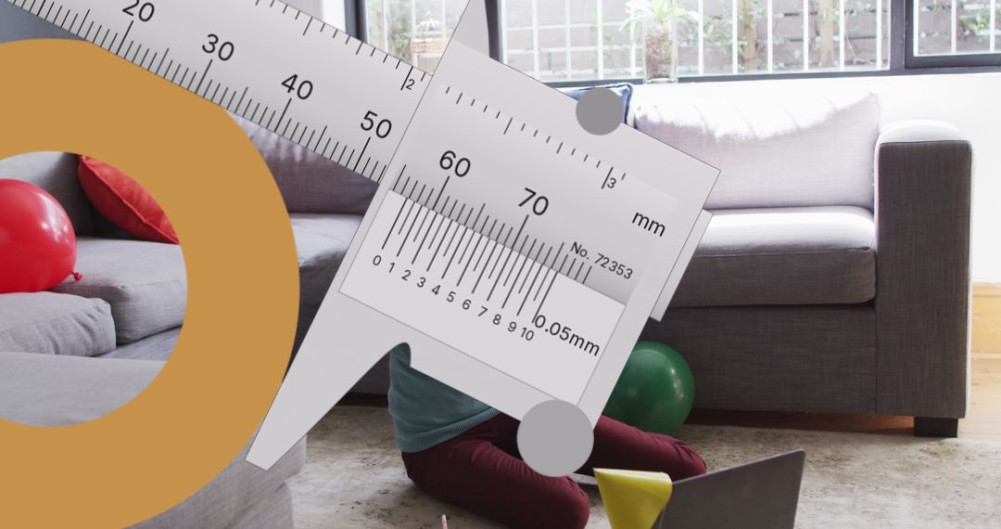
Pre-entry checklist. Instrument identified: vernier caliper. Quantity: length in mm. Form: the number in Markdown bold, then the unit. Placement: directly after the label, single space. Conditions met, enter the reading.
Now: **56.8** mm
